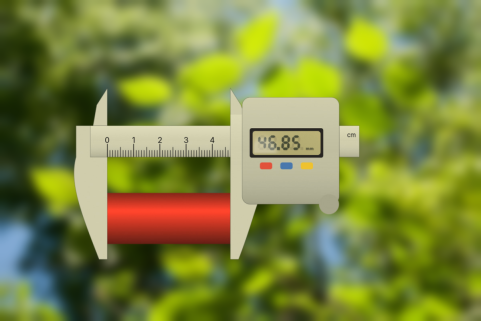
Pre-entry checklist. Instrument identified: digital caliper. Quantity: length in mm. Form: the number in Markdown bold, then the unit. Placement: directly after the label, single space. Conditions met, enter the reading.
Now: **46.85** mm
